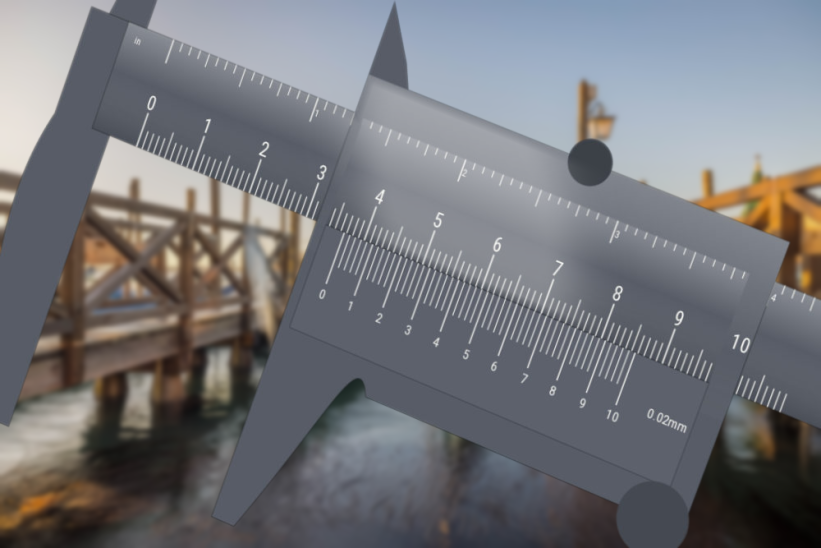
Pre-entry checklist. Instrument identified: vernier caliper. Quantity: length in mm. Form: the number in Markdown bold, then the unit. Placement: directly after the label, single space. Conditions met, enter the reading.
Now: **36.6** mm
